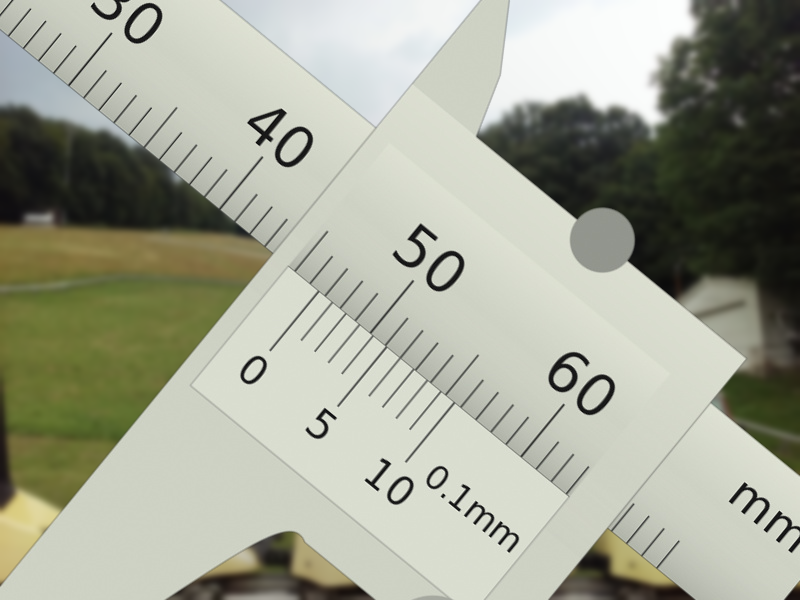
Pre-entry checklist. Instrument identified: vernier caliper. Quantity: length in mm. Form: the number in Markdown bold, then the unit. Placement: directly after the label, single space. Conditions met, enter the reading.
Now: **46.6** mm
